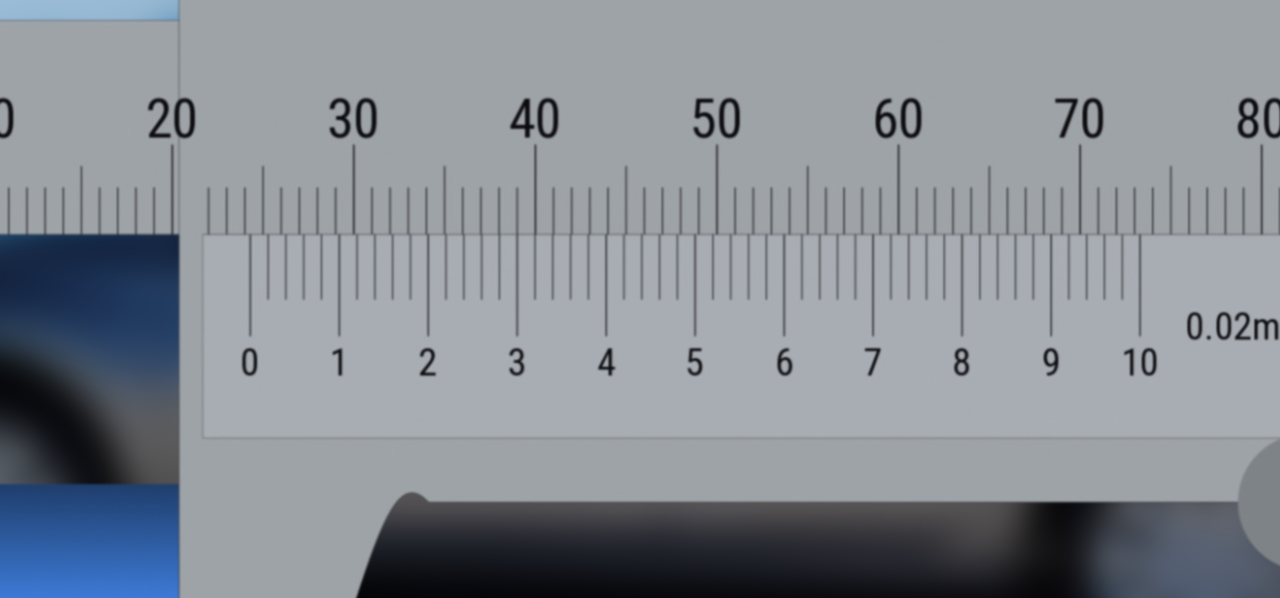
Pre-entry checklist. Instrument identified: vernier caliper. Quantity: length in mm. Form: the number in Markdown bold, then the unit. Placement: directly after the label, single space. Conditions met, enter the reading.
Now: **24.3** mm
